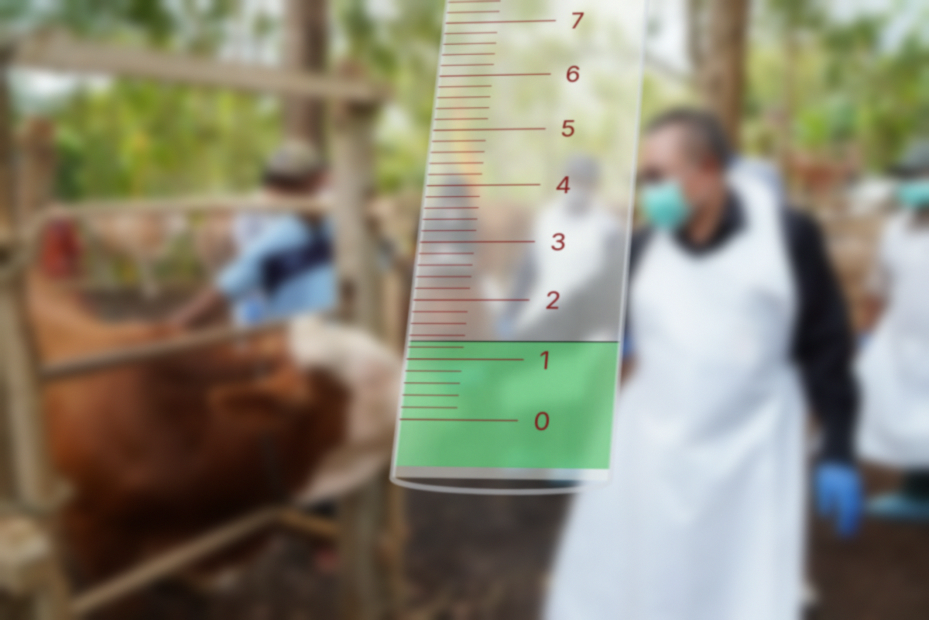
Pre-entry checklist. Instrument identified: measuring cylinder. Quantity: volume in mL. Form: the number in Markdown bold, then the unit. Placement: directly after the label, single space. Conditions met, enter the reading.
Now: **1.3** mL
